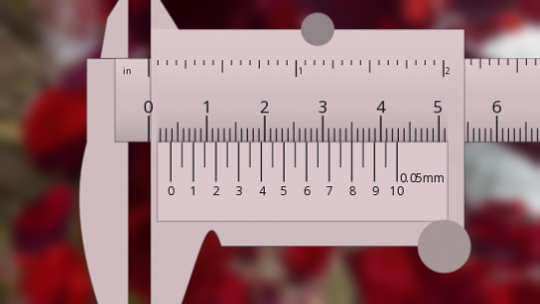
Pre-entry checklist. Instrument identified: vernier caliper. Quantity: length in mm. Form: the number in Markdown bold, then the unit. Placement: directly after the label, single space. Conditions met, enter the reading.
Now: **3.8** mm
